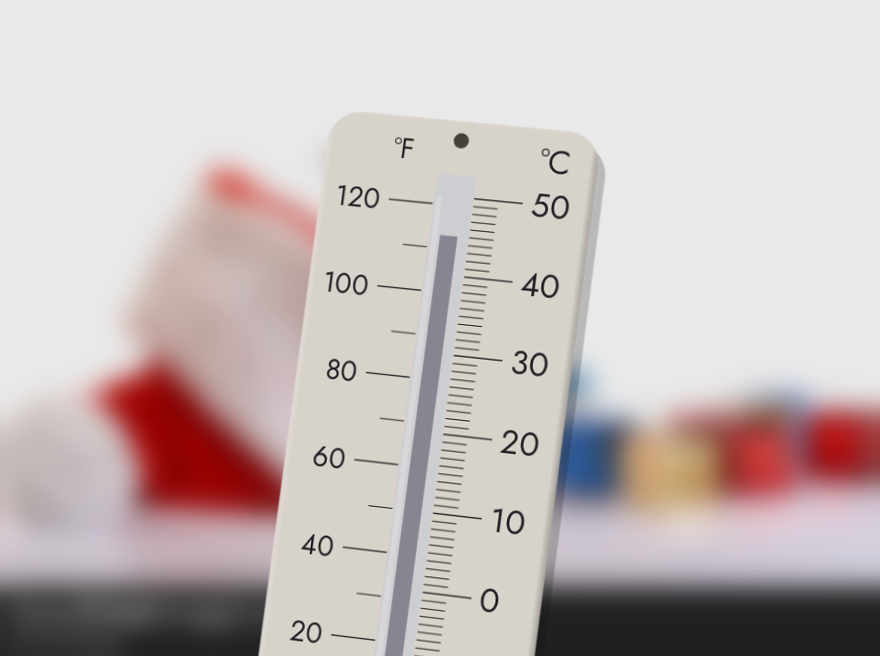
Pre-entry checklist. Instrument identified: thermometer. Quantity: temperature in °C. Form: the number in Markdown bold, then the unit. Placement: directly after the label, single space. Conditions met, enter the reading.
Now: **45** °C
